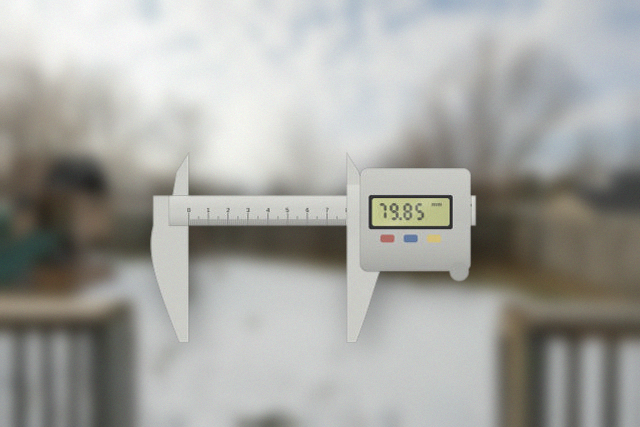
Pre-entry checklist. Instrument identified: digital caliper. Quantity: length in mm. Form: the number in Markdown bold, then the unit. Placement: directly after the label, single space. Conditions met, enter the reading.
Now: **79.85** mm
